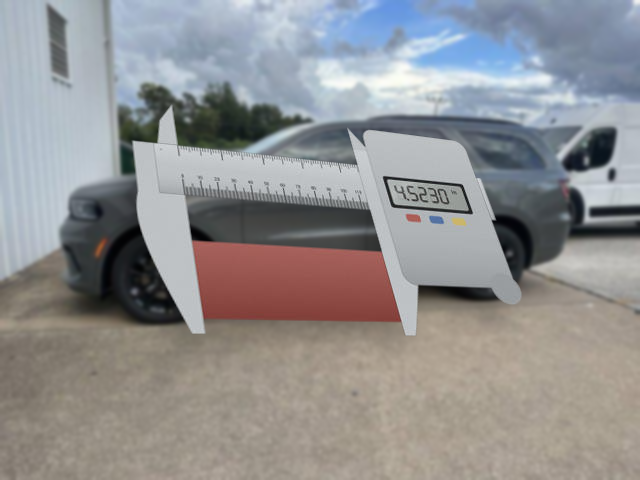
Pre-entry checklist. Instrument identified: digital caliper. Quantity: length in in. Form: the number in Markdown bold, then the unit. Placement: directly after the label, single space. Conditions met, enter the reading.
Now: **4.5230** in
